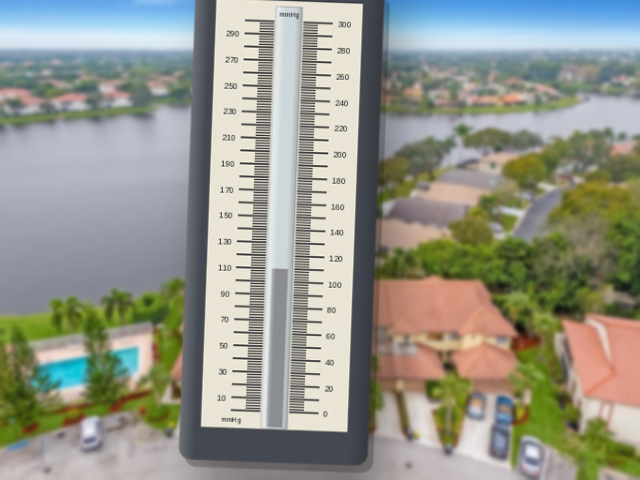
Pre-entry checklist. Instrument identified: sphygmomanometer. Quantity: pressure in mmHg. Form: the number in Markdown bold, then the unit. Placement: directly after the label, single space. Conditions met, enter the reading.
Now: **110** mmHg
